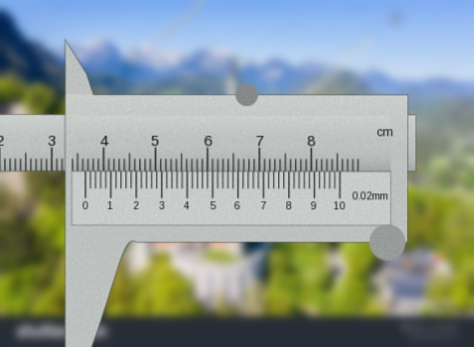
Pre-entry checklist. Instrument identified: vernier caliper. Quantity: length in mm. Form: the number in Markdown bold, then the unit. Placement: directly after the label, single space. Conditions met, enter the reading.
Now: **36.5** mm
